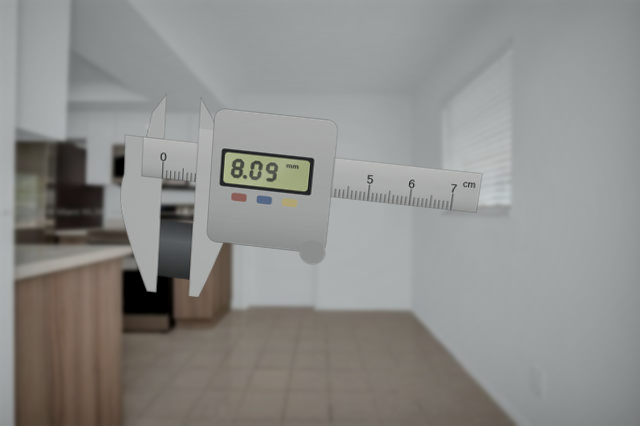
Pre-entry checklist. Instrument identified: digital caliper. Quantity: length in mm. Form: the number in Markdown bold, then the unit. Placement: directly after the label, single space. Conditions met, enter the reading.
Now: **8.09** mm
